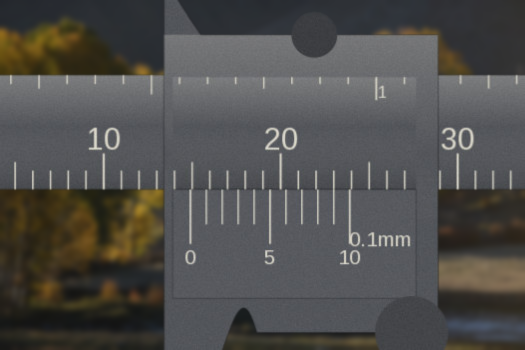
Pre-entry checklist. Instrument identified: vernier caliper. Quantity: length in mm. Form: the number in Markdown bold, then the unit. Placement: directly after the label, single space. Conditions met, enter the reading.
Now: **14.9** mm
